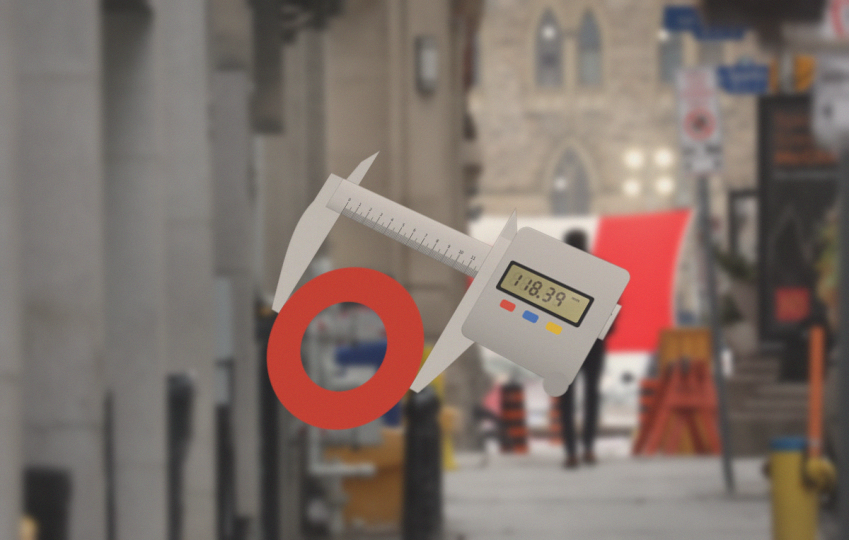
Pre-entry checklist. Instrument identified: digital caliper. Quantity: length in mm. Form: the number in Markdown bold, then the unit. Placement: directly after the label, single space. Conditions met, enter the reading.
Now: **118.39** mm
